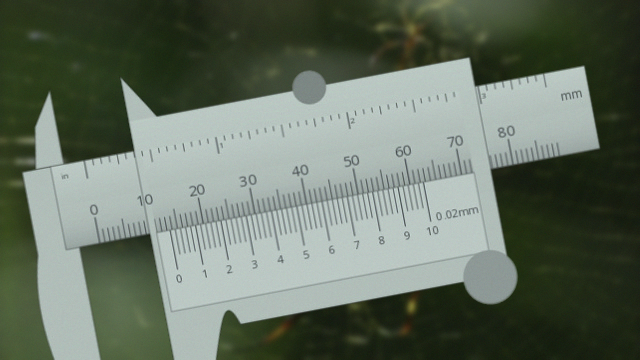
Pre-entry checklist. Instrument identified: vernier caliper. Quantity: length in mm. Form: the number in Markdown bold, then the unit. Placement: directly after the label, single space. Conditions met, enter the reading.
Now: **13.6** mm
